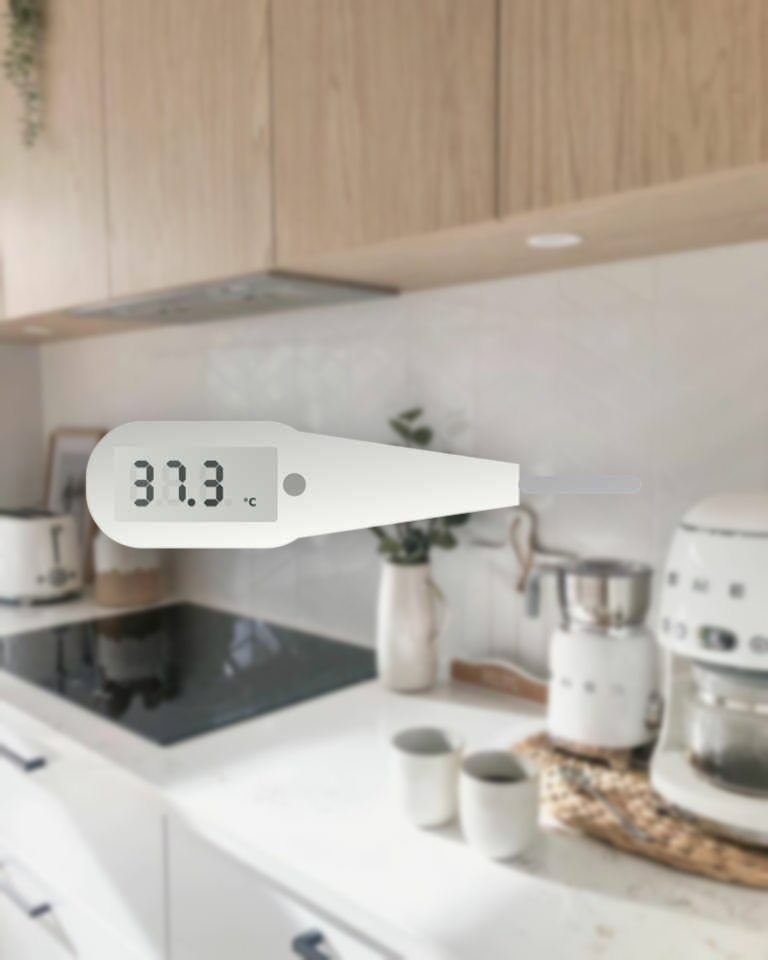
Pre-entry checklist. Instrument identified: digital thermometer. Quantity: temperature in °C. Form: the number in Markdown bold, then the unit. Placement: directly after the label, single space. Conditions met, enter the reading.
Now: **37.3** °C
